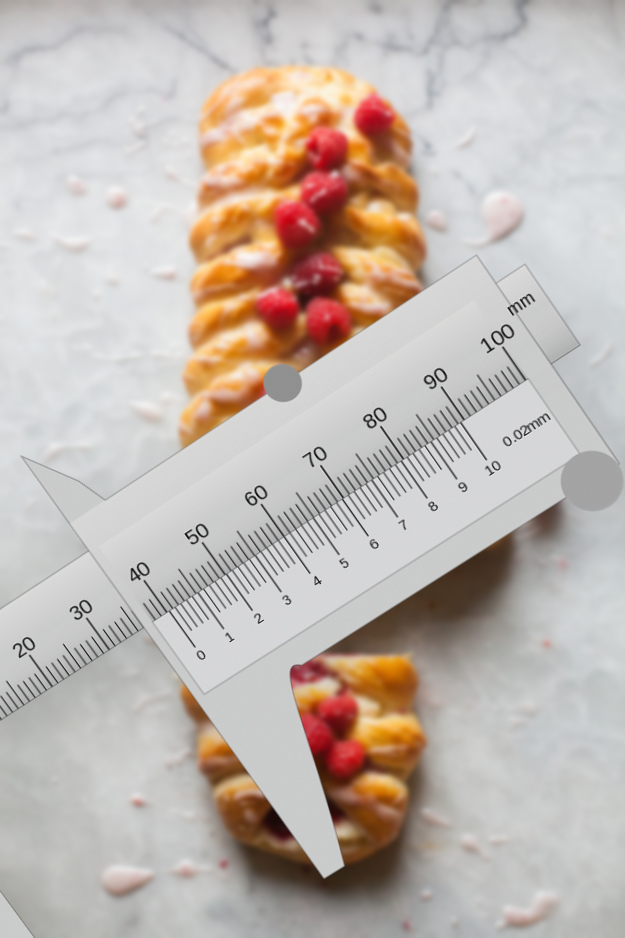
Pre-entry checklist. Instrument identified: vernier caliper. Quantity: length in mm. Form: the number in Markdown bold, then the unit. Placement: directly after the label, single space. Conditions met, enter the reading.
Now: **40.4** mm
